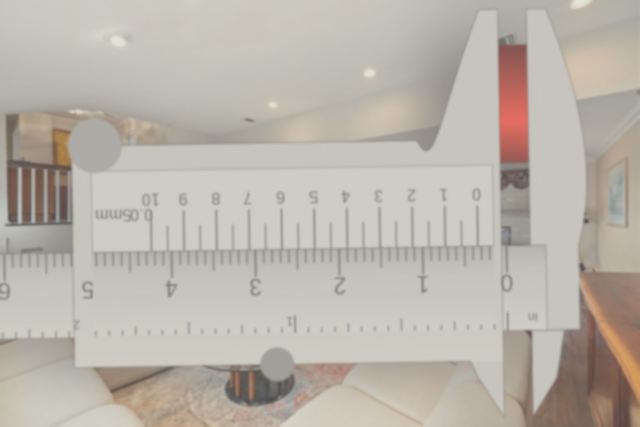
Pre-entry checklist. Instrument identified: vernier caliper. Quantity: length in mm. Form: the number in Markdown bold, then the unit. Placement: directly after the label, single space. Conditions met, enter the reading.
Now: **3.4** mm
